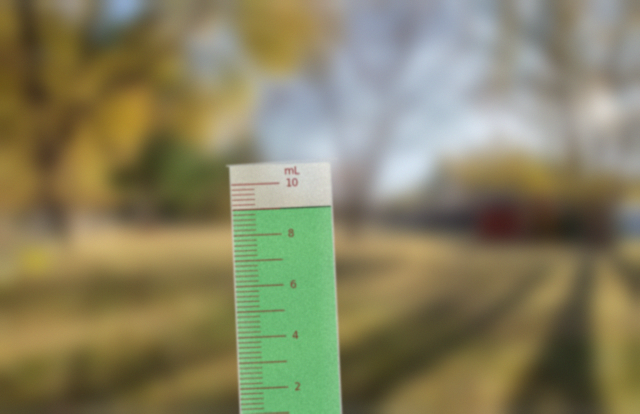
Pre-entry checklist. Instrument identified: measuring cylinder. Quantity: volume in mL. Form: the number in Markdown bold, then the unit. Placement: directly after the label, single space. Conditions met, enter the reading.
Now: **9** mL
